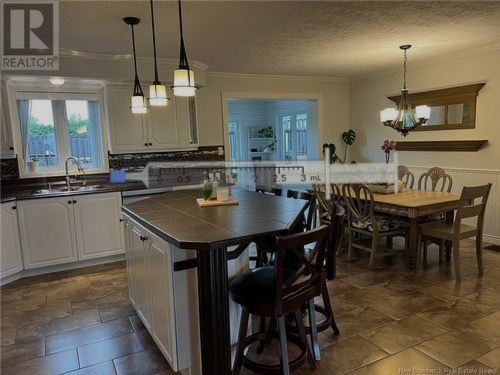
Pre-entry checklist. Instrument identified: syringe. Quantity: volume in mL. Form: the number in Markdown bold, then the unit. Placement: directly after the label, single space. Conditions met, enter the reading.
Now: **2** mL
